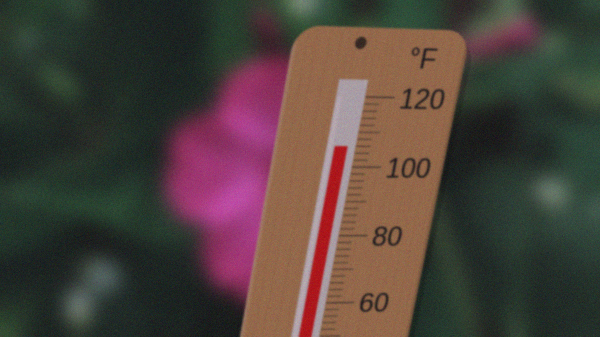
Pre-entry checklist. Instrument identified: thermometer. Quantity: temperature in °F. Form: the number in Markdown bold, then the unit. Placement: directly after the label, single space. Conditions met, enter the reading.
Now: **106** °F
